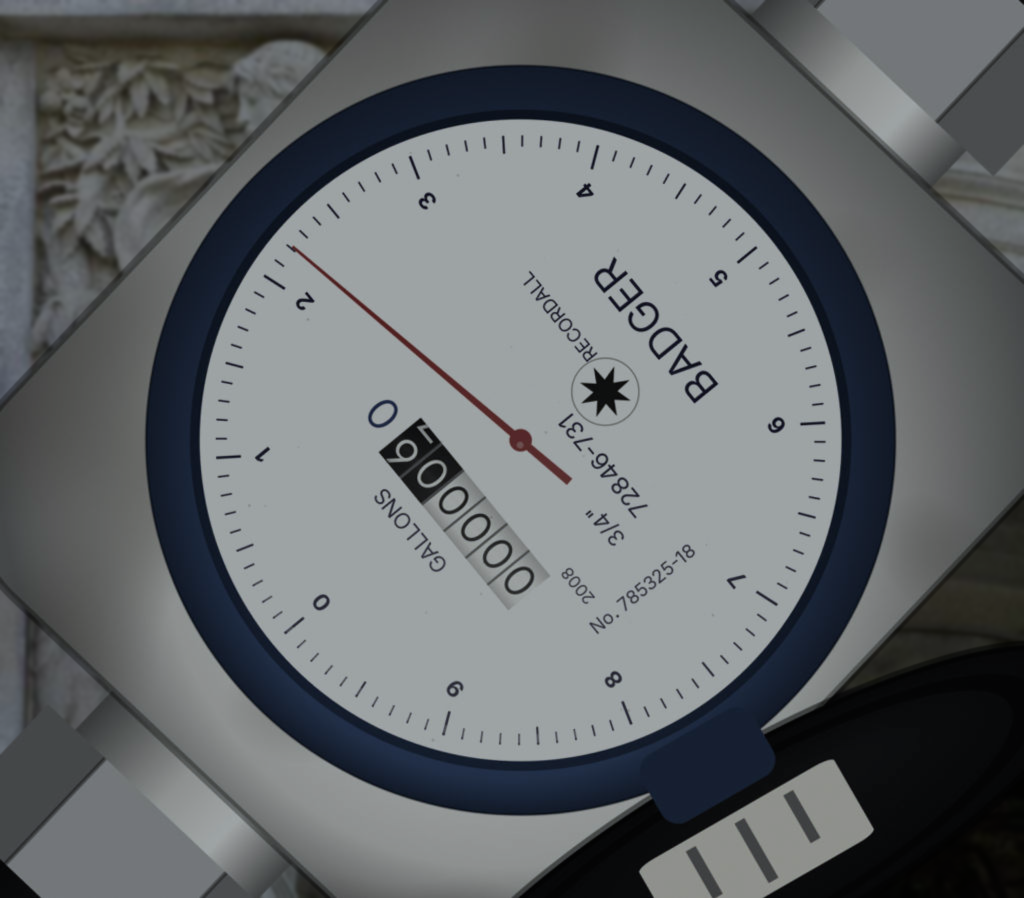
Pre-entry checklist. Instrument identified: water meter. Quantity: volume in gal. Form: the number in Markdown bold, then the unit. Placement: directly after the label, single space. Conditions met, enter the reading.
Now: **62.2** gal
